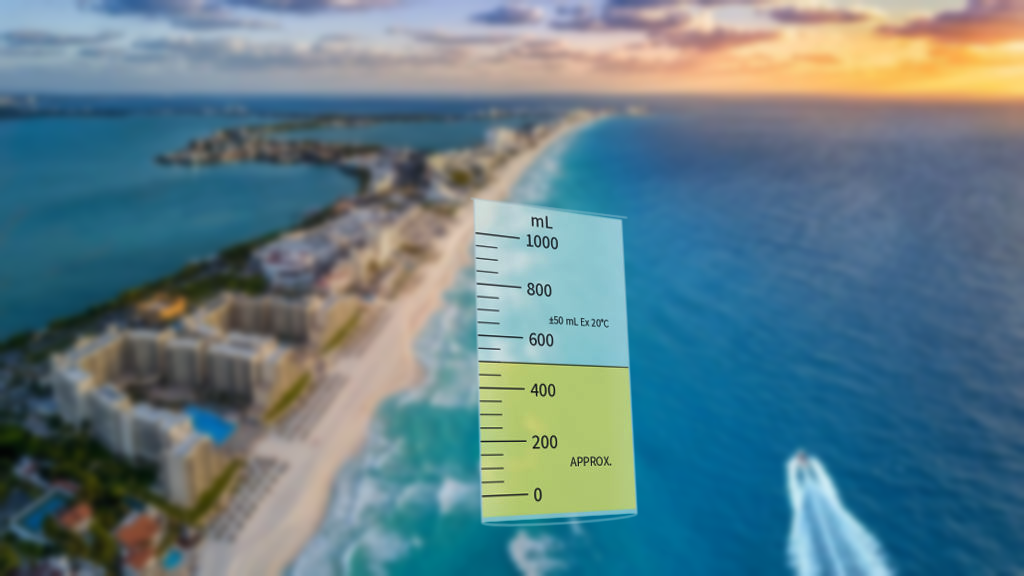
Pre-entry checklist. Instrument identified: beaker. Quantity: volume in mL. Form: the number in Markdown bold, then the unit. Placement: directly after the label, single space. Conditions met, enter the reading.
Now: **500** mL
